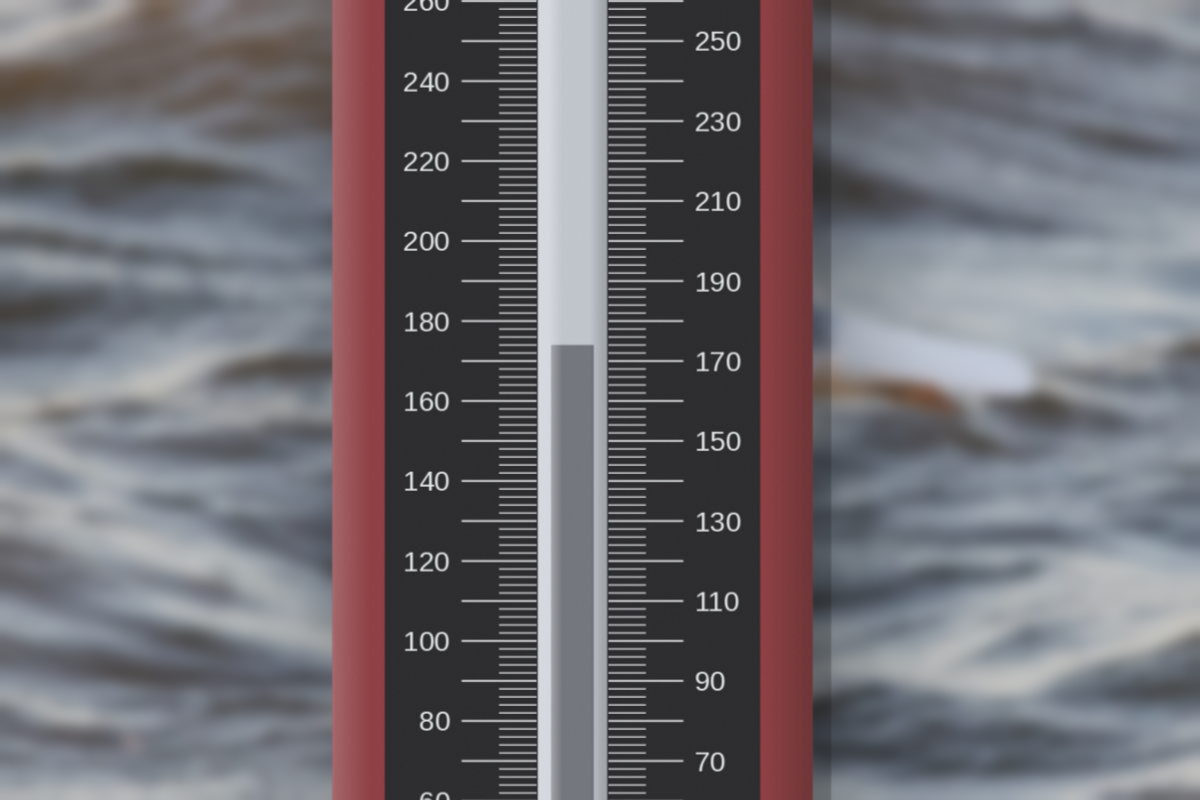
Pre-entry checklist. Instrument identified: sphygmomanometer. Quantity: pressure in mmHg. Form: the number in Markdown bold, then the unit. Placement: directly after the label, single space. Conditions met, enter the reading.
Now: **174** mmHg
